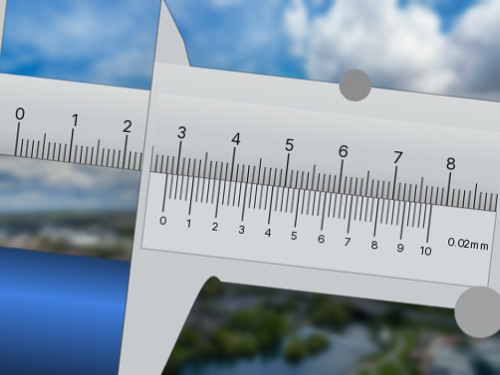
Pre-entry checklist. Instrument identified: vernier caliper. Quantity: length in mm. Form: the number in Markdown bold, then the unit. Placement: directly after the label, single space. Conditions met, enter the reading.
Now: **28.2** mm
